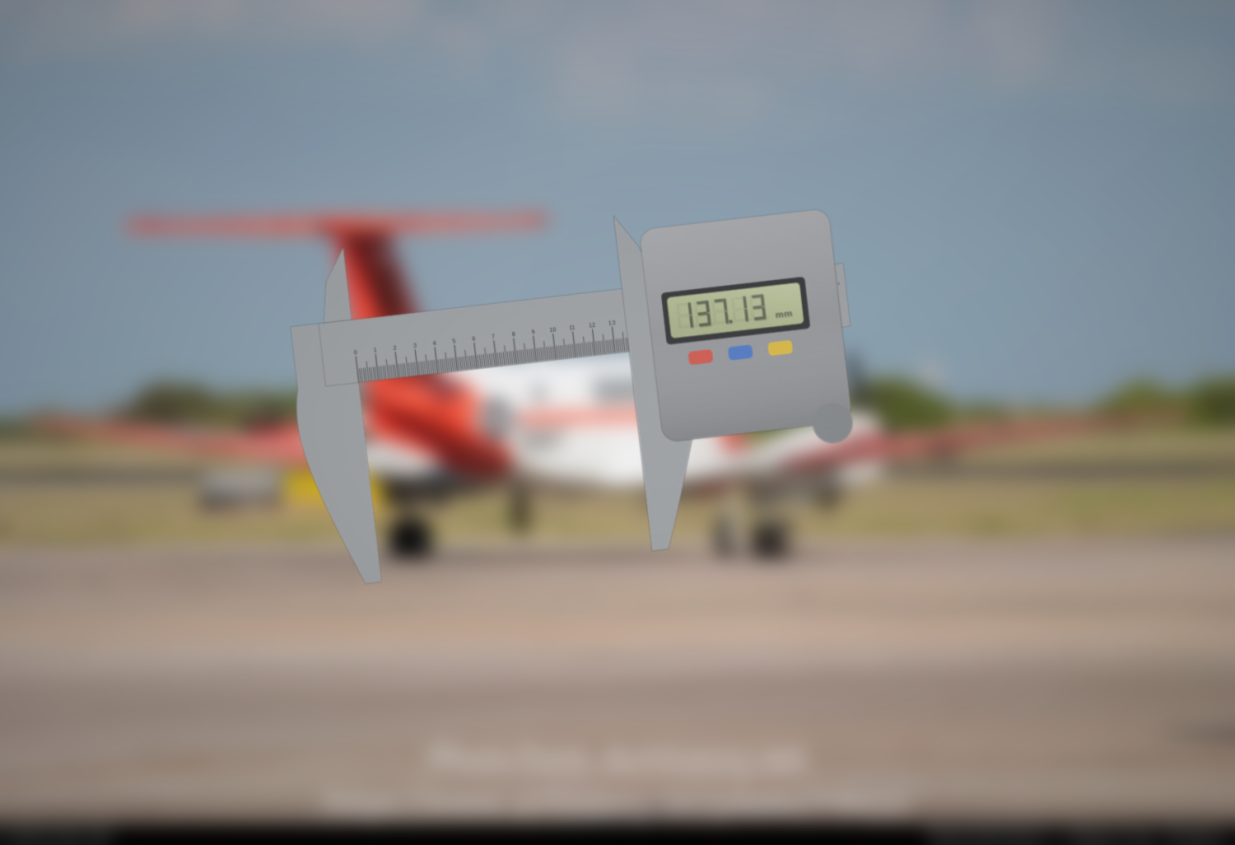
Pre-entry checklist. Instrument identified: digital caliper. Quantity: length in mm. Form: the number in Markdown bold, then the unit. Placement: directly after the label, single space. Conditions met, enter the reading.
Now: **137.13** mm
